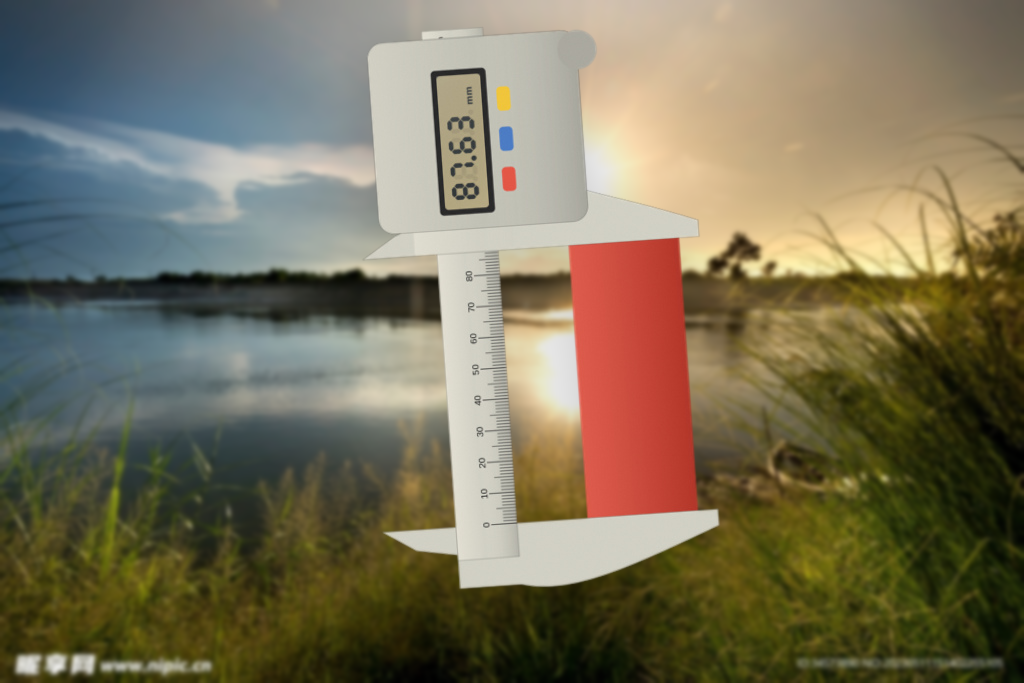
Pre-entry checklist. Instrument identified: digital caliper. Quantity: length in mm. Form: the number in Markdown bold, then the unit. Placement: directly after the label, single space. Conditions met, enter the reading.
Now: **87.63** mm
